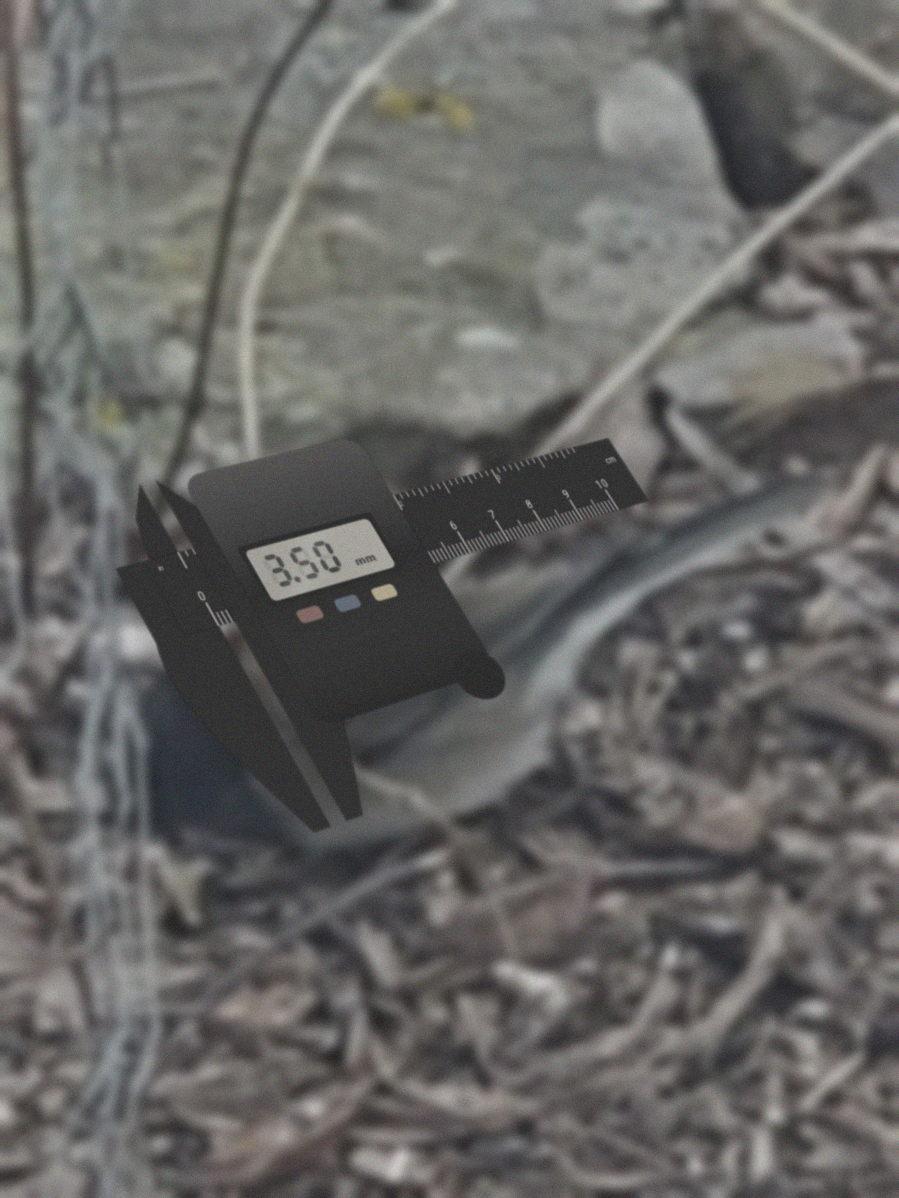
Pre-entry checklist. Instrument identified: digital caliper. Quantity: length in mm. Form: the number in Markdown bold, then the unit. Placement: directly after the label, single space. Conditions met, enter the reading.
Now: **3.50** mm
